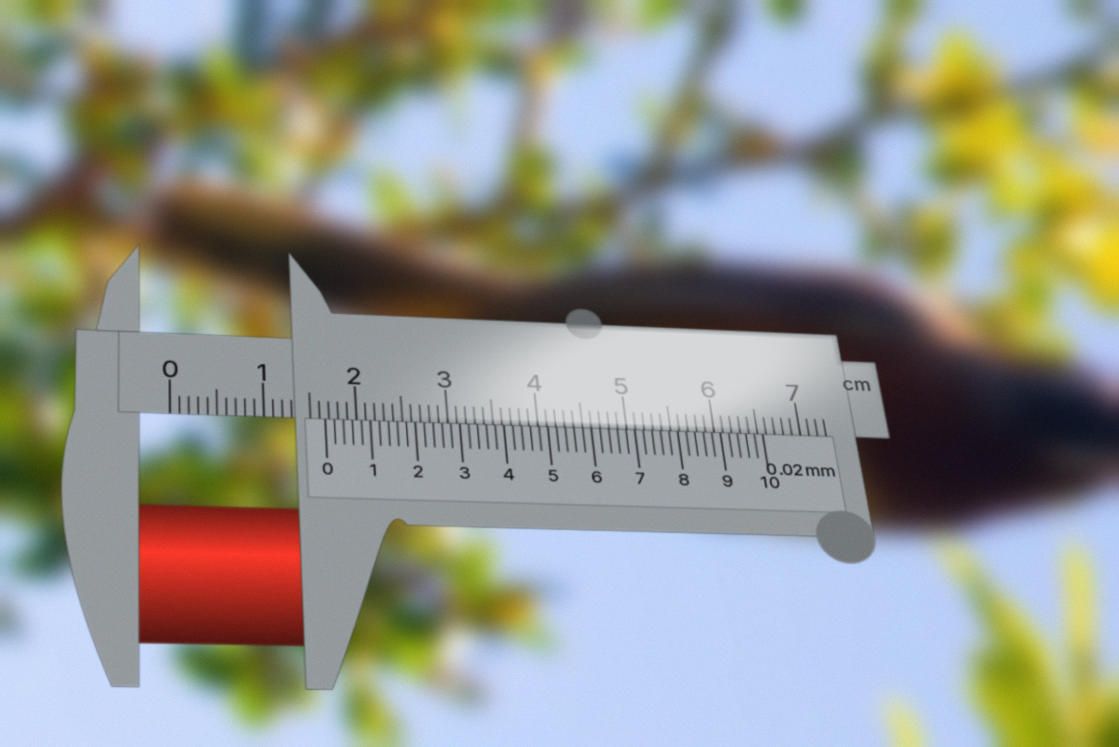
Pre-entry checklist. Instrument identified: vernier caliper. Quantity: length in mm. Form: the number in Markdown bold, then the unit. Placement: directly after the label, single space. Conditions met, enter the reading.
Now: **16.6** mm
